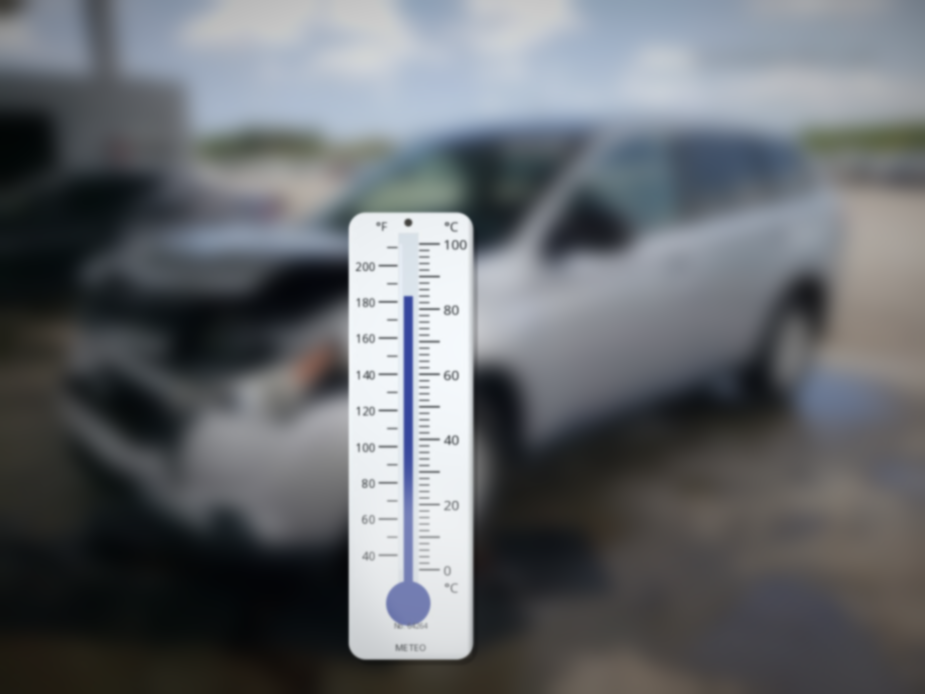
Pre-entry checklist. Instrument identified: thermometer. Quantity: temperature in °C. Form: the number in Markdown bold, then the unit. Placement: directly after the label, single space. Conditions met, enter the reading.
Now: **84** °C
